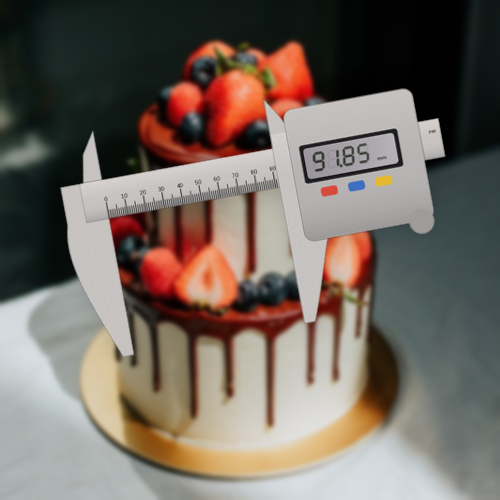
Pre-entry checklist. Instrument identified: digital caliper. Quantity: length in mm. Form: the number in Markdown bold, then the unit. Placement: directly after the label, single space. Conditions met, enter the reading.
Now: **91.85** mm
